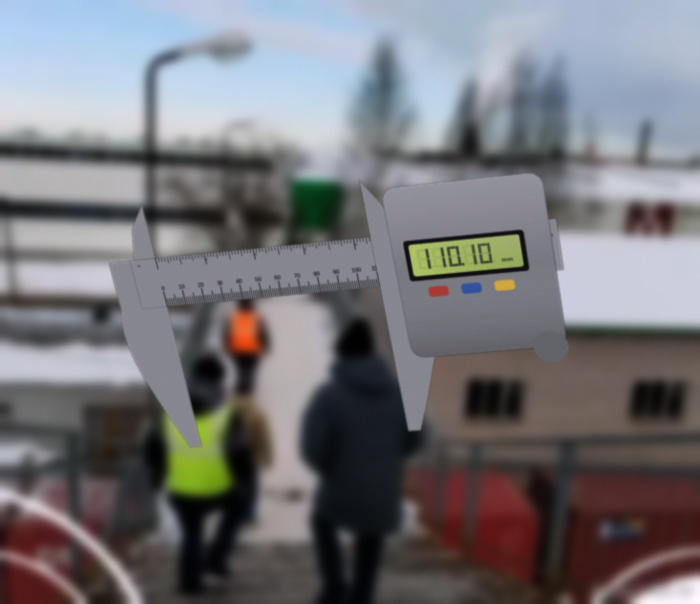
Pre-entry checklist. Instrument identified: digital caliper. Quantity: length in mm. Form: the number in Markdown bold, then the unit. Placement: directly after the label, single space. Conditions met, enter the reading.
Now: **110.10** mm
